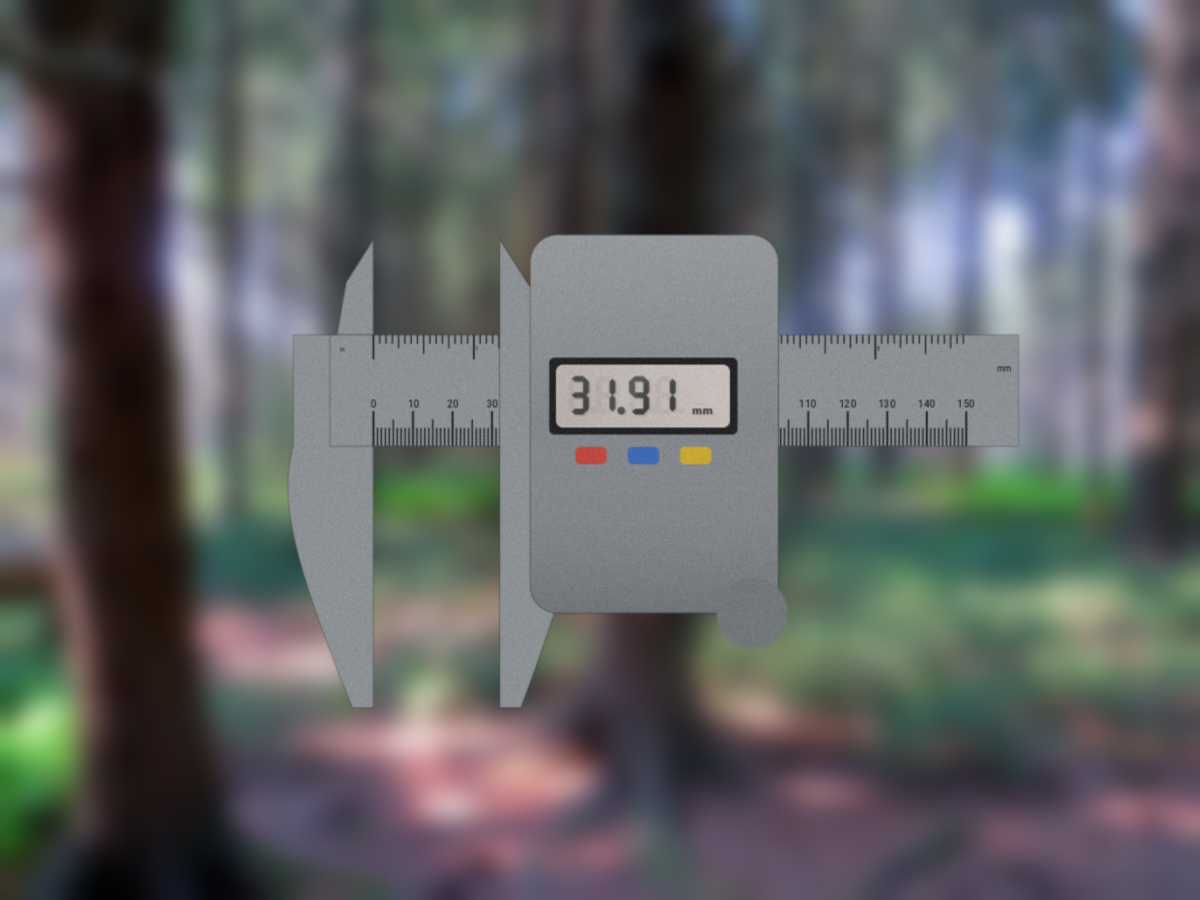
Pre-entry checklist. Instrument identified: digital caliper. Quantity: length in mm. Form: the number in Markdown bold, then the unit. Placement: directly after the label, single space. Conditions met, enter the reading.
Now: **31.91** mm
